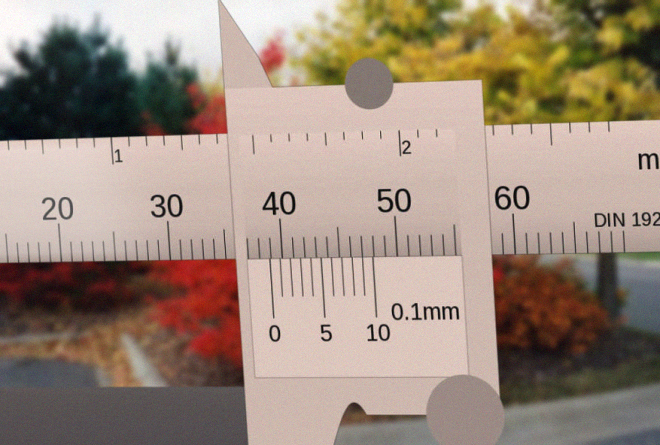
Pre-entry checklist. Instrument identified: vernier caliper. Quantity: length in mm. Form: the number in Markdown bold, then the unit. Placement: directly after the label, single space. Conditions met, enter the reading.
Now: **38.9** mm
